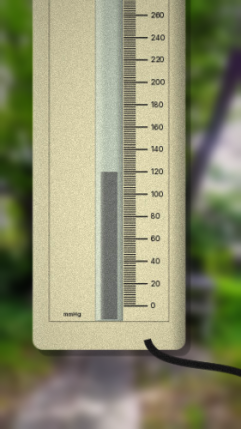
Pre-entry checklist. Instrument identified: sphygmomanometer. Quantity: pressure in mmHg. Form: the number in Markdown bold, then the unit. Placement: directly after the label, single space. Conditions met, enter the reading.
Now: **120** mmHg
